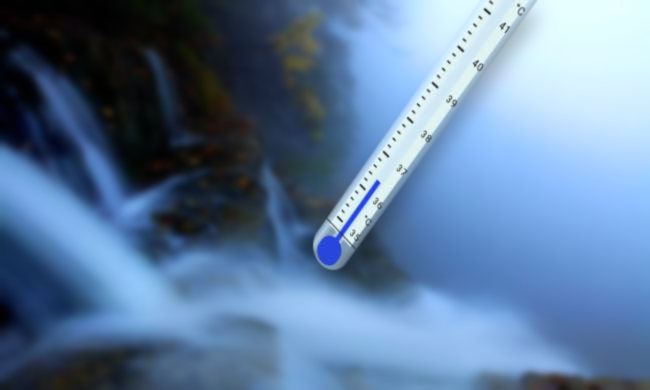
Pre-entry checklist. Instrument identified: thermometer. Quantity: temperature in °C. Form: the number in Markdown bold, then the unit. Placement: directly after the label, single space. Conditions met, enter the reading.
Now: **36.4** °C
